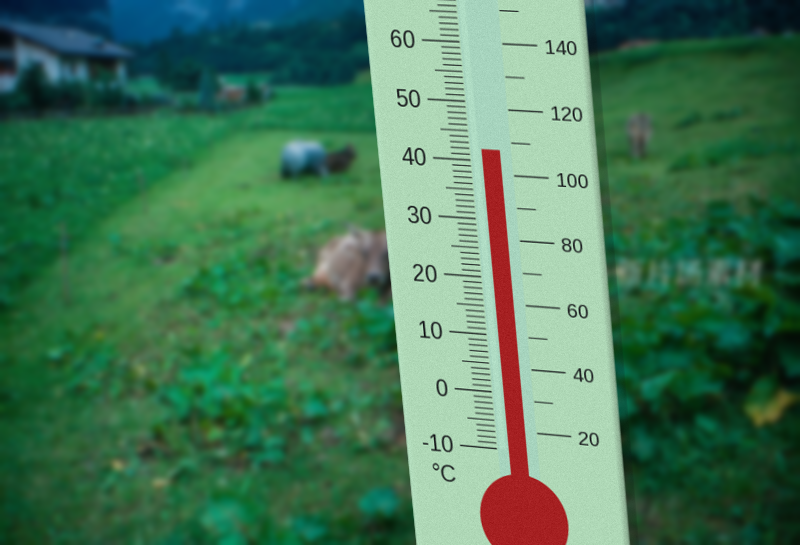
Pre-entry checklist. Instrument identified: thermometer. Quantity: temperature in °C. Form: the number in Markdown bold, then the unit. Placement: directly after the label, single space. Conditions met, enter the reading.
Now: **42** °C
